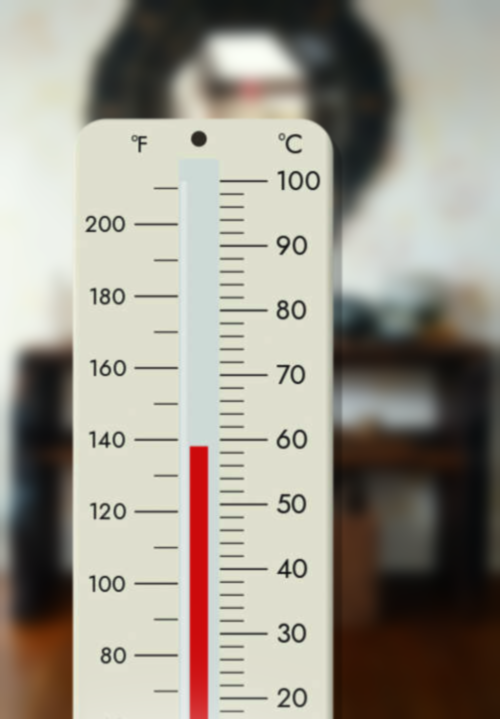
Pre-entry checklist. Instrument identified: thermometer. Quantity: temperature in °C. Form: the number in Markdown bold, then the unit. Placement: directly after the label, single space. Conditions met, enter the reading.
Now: **59** °C
